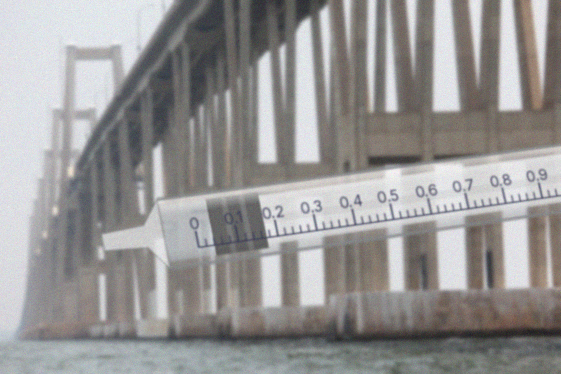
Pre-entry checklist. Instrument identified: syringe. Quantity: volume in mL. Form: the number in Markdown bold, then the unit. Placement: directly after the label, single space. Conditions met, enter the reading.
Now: **0.04** mL
